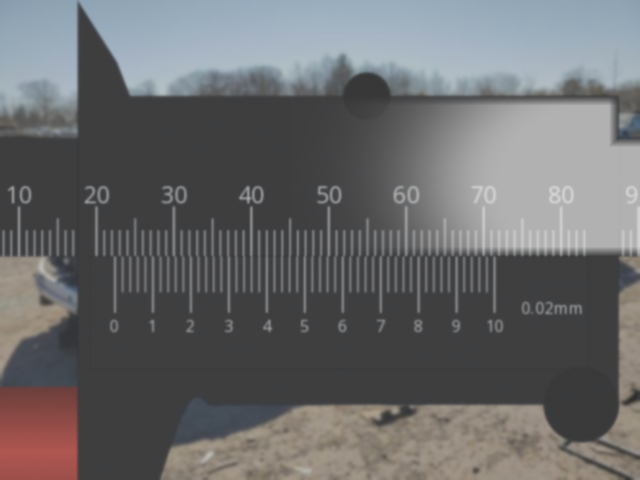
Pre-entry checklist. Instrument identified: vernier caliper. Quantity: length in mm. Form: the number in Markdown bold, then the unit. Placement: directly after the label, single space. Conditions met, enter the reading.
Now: **22.4** mm
